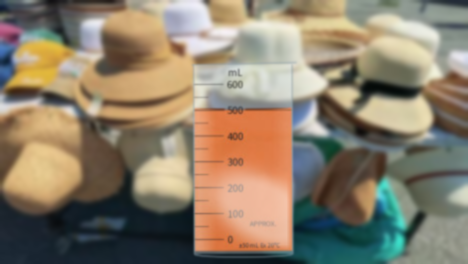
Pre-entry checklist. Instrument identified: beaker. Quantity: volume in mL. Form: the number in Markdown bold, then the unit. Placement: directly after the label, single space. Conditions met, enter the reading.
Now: **500** mL
